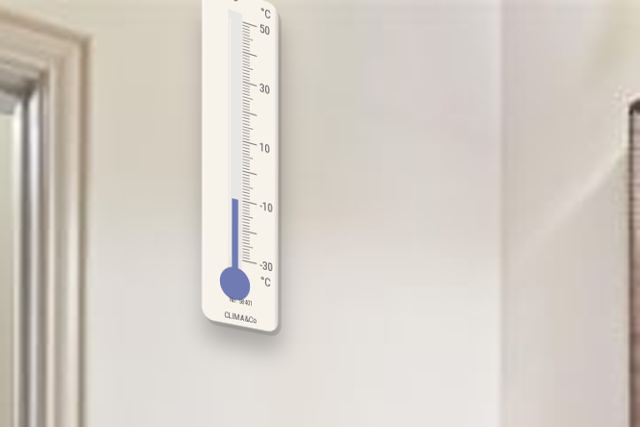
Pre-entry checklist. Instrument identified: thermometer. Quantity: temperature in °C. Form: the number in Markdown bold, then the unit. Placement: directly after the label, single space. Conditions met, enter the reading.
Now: **-10** °C
